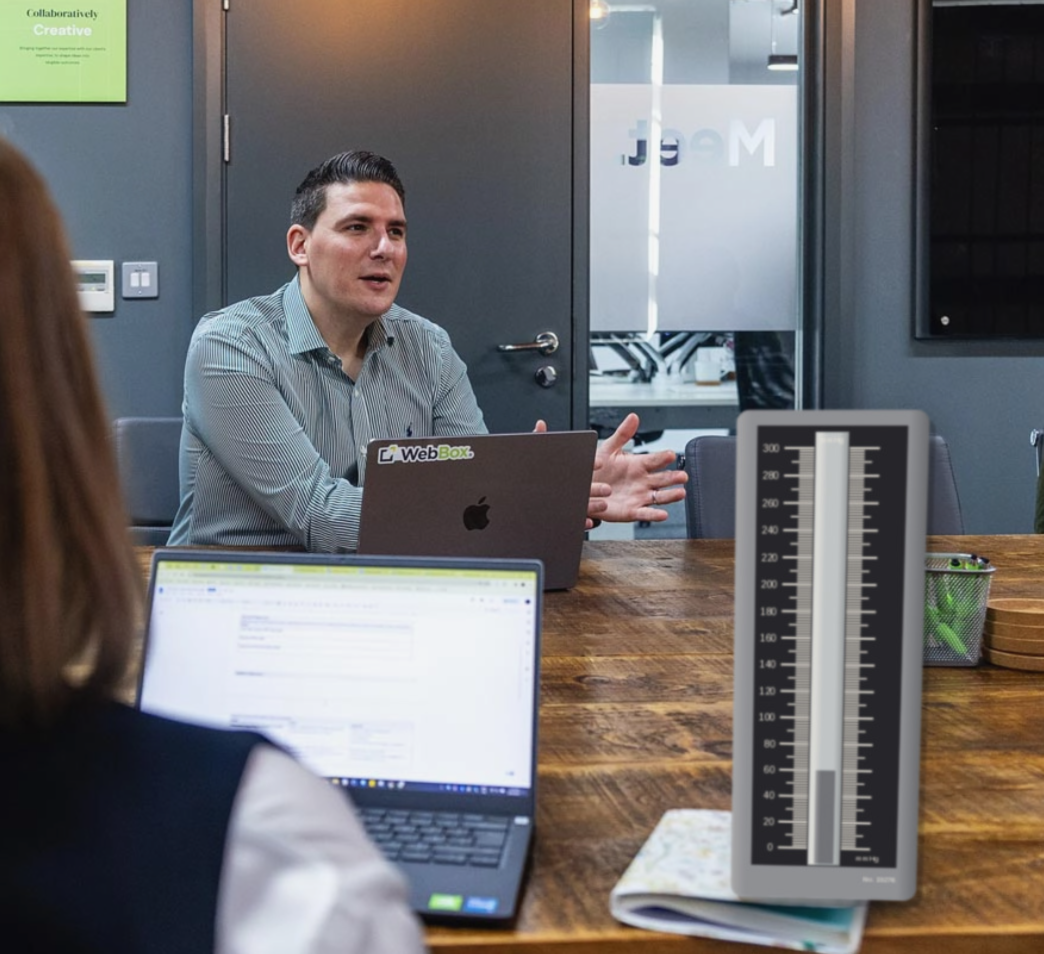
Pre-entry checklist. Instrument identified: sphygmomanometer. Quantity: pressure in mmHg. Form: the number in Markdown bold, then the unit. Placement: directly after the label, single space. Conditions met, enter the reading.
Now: **60** mmHg
